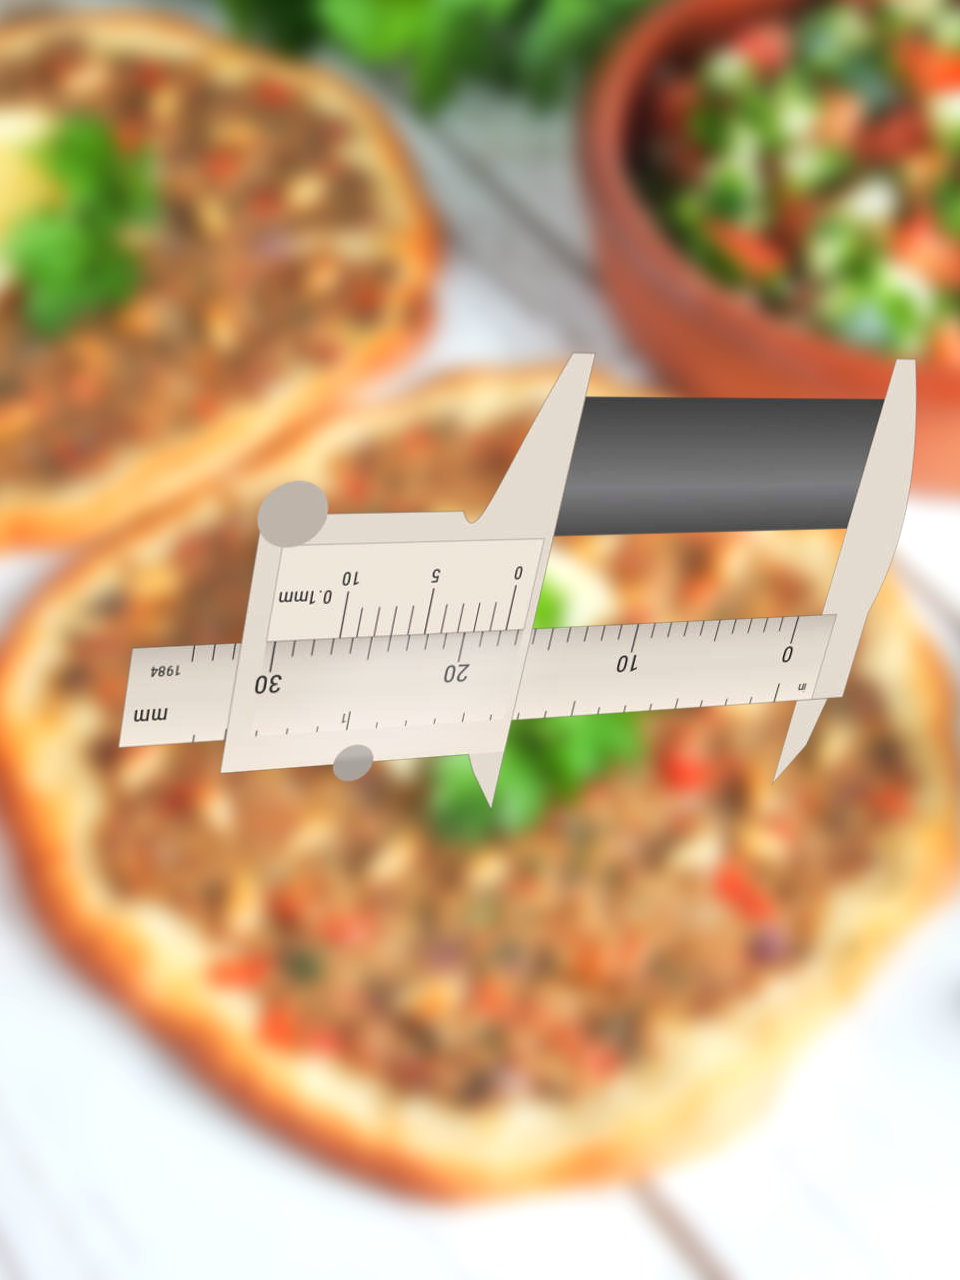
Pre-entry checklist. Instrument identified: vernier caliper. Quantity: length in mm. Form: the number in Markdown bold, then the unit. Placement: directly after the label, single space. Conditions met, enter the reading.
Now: **17.7** mm
